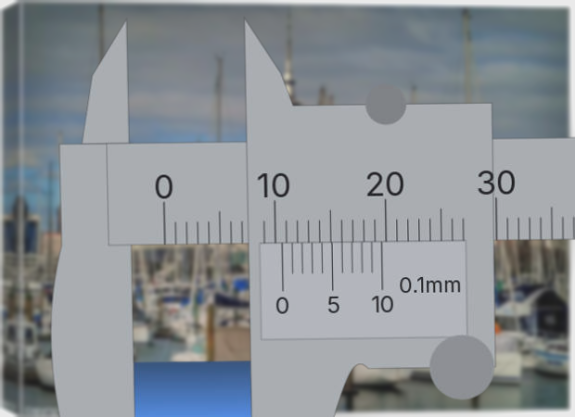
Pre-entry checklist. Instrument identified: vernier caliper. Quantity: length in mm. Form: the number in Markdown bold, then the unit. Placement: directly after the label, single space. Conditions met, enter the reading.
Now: **10.6** mm
